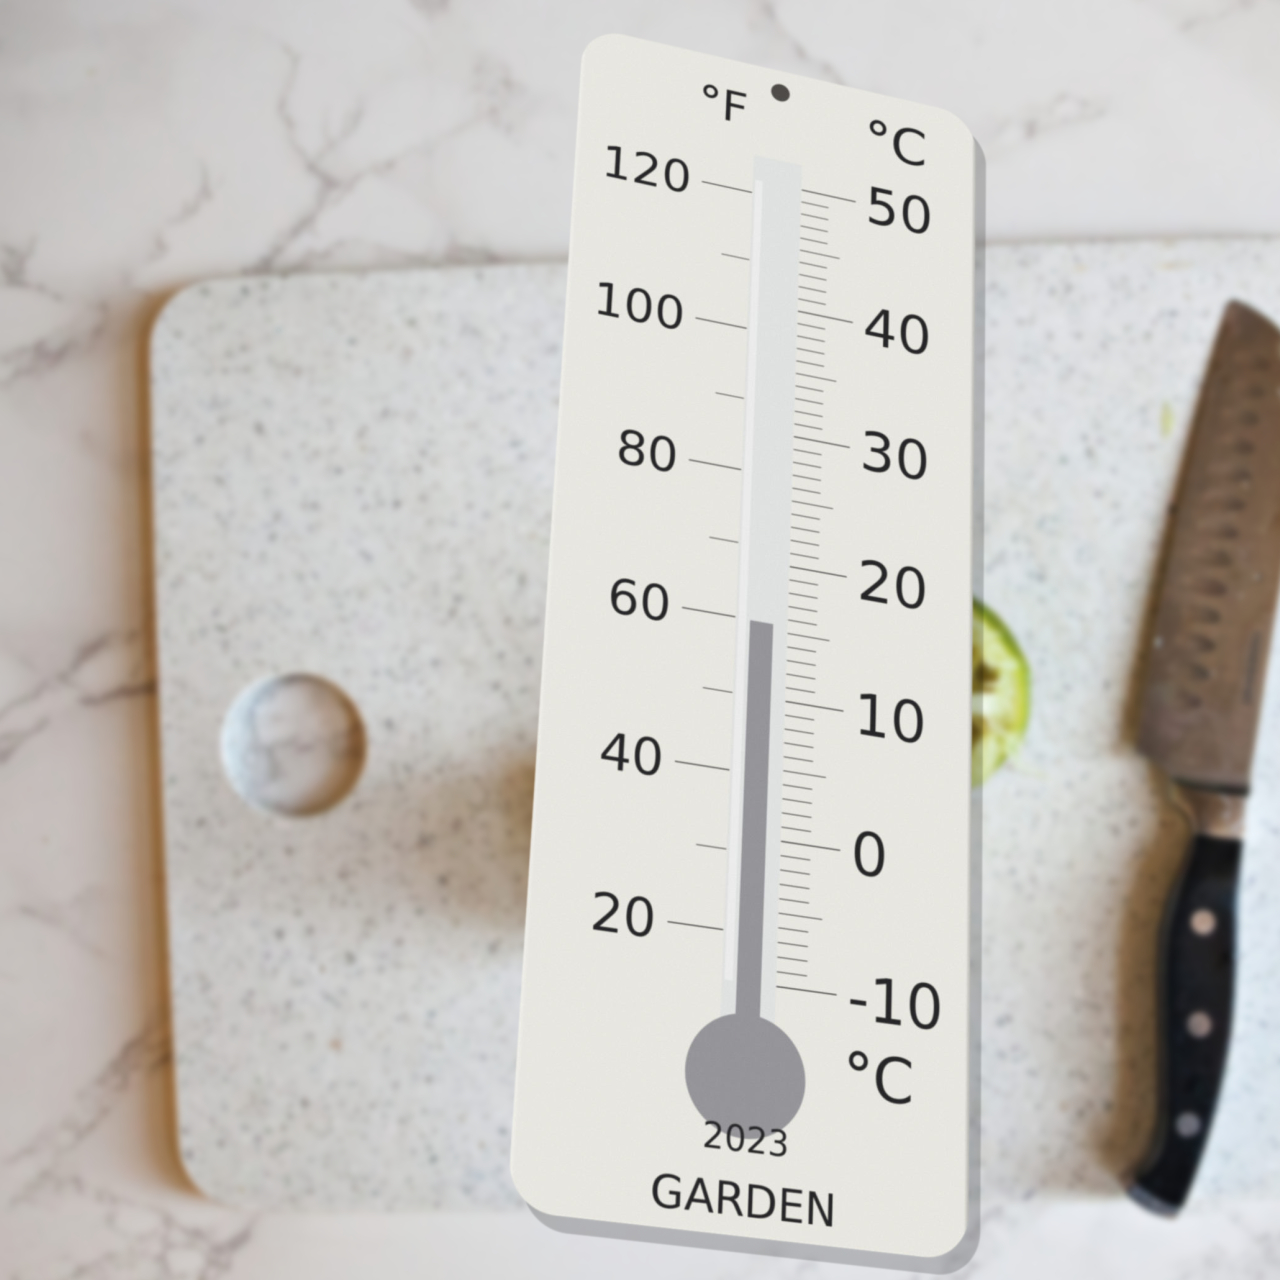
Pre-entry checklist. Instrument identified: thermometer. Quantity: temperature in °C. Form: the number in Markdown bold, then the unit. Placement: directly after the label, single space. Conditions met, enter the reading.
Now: **15.5** °C
